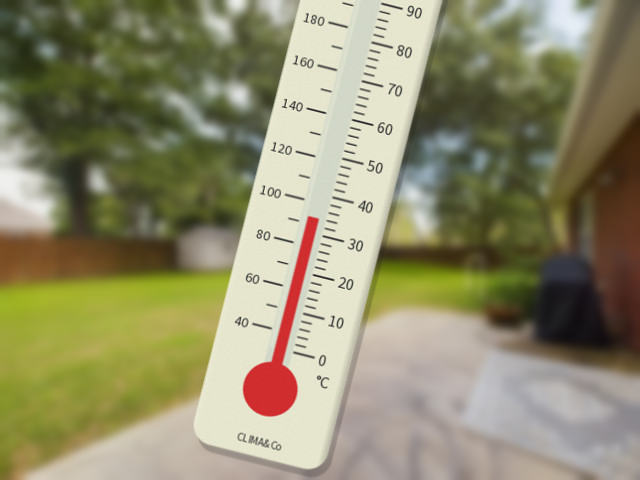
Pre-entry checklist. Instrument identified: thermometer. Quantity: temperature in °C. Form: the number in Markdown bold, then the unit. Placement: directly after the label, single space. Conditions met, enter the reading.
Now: **34** °C
